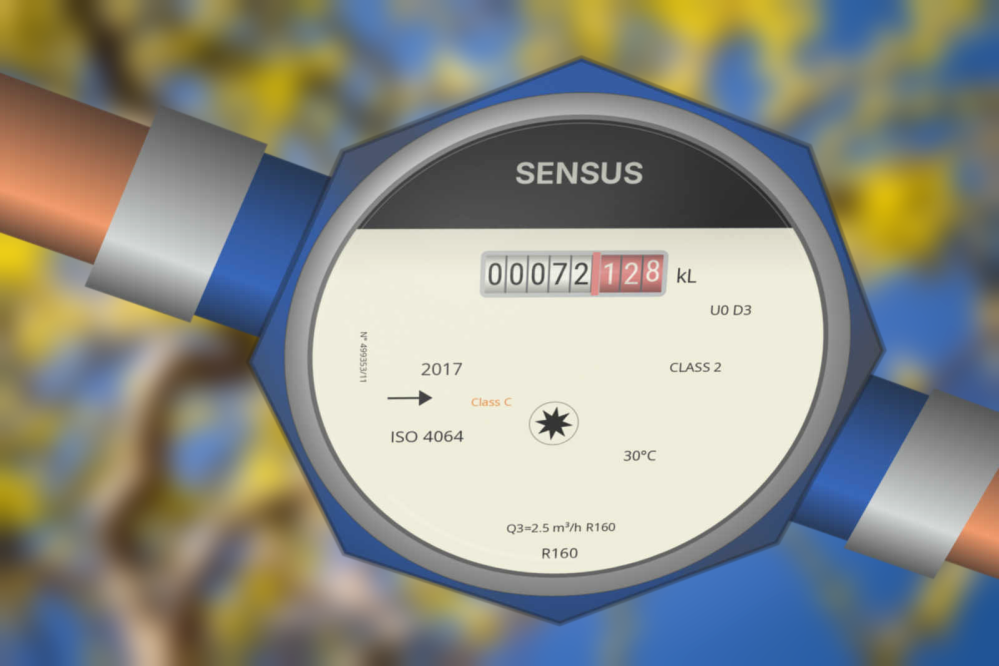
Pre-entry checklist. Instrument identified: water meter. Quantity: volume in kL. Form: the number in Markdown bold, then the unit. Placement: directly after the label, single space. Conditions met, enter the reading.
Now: **72.128** kL
